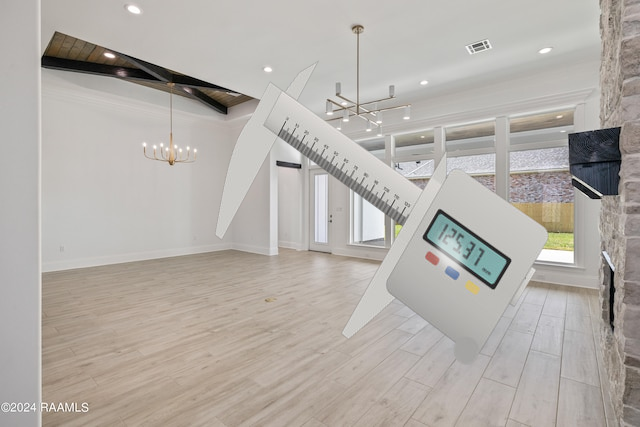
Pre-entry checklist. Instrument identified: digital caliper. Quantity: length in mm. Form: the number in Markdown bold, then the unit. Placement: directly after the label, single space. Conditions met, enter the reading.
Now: **125.37** mm
